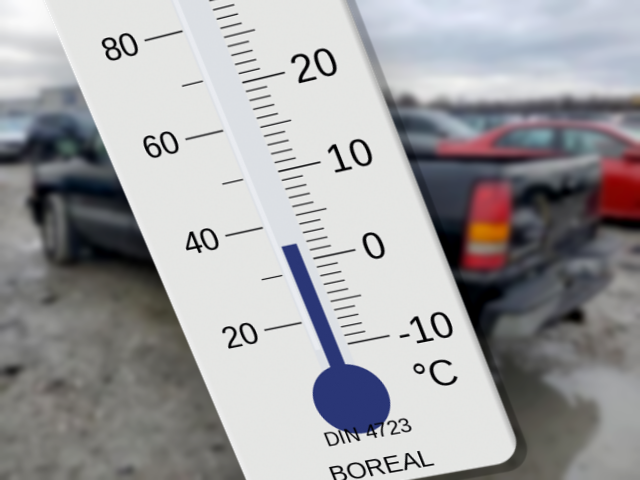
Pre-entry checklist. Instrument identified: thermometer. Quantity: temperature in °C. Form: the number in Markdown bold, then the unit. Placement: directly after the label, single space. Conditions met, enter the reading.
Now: **2** °C
